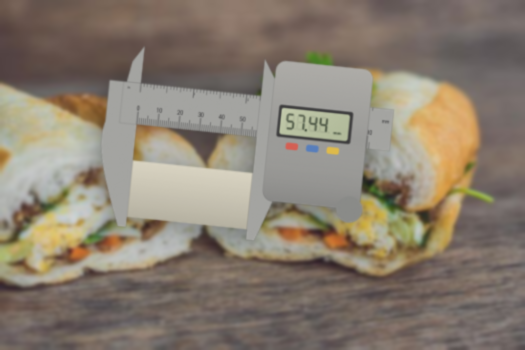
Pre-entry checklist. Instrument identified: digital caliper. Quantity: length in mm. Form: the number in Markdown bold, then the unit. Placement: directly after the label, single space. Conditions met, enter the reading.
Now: **57.44** mm
